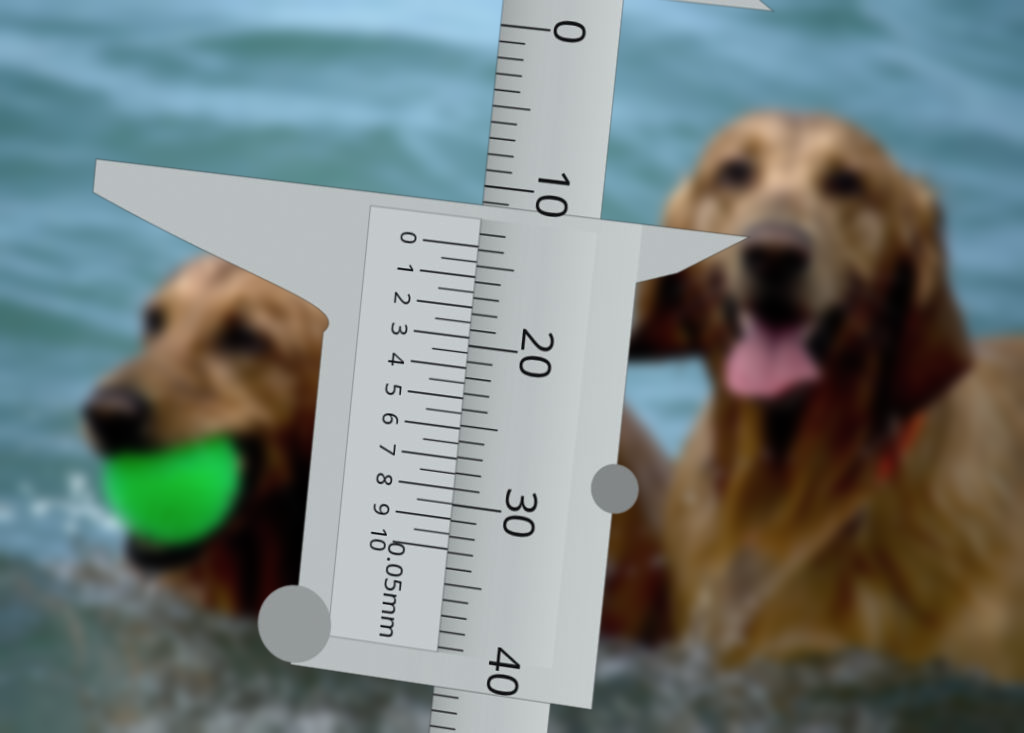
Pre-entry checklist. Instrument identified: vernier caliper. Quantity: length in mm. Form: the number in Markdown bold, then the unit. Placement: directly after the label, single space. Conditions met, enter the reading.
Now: **13.8** mm
